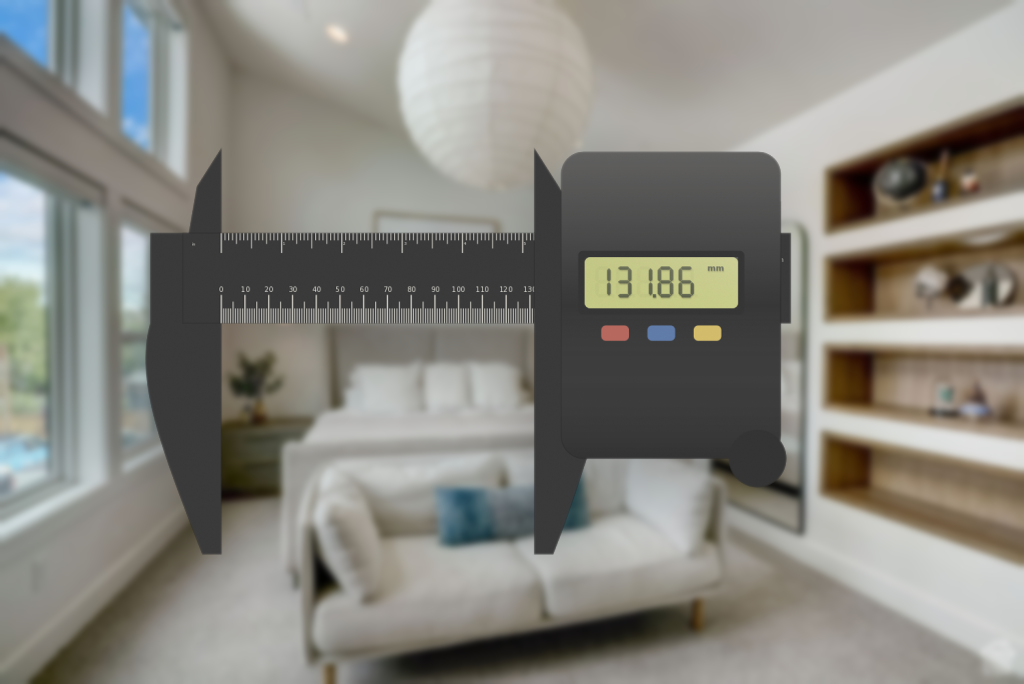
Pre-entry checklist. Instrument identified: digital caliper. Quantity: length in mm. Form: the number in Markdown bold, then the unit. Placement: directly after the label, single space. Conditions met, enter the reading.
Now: **131.86** mm
